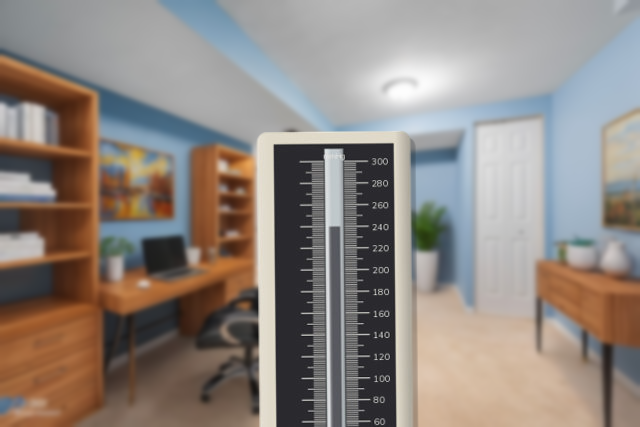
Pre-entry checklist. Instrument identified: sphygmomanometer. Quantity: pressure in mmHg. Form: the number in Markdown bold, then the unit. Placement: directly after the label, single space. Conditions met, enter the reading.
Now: **240** mmHg
